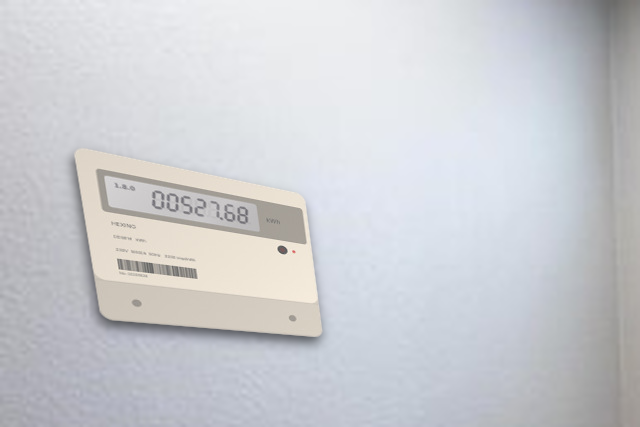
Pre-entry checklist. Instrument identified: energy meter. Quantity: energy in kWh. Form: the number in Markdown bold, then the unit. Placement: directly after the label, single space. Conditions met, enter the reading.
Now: **527.68** kWh
